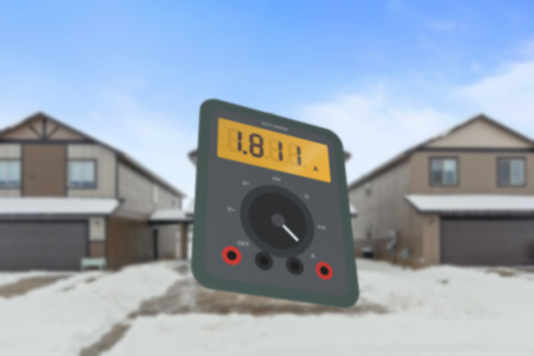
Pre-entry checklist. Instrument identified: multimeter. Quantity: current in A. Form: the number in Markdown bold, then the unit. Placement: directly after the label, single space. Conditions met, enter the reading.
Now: **1.811** A
